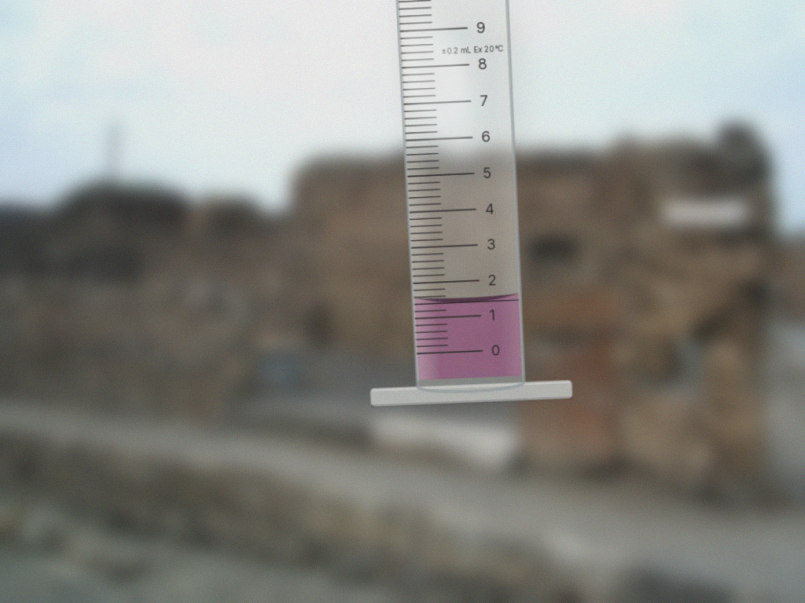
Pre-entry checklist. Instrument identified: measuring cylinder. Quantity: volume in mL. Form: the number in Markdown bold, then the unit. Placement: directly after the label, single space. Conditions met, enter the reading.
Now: **1.4** mL
